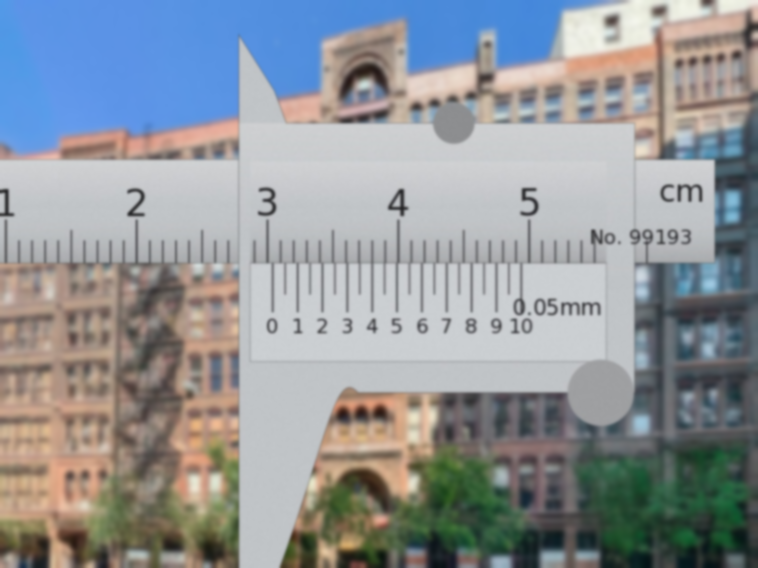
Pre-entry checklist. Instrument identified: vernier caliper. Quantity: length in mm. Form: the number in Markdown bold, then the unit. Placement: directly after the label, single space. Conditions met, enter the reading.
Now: **30.4** mm
